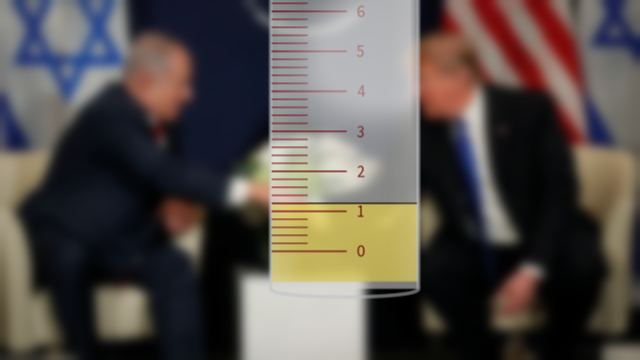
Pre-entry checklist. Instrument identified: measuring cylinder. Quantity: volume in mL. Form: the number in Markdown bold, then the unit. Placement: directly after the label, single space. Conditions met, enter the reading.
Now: **1.2** mL
